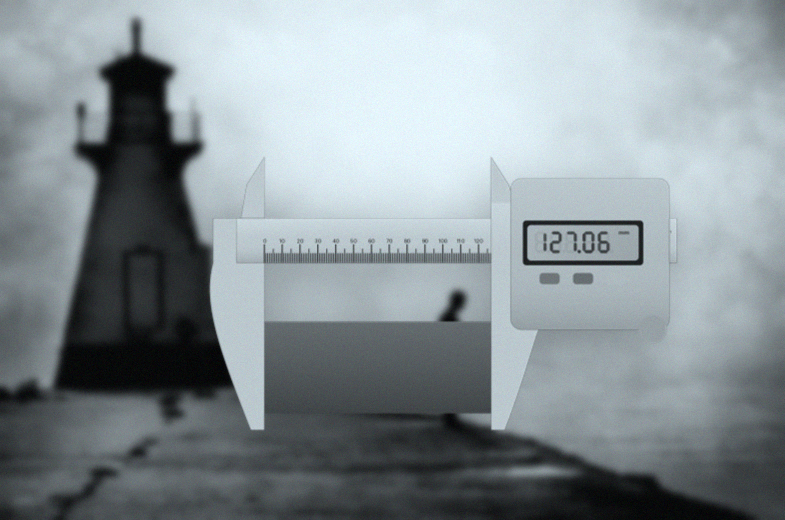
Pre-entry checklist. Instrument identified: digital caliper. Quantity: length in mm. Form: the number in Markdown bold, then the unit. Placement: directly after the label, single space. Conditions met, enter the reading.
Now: **127.06** mm
